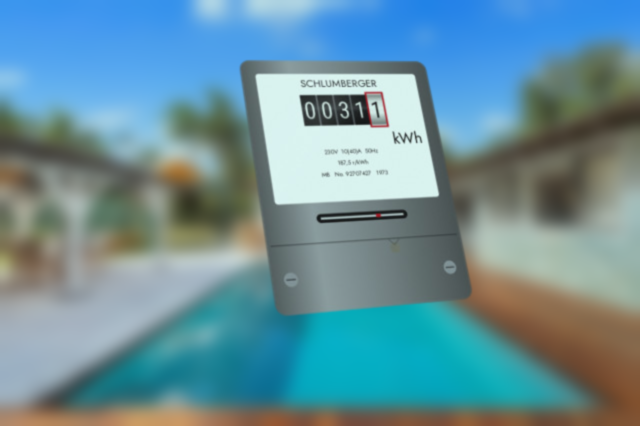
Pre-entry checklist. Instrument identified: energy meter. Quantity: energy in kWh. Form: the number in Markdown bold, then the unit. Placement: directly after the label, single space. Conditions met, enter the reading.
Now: **31.1** kWh
